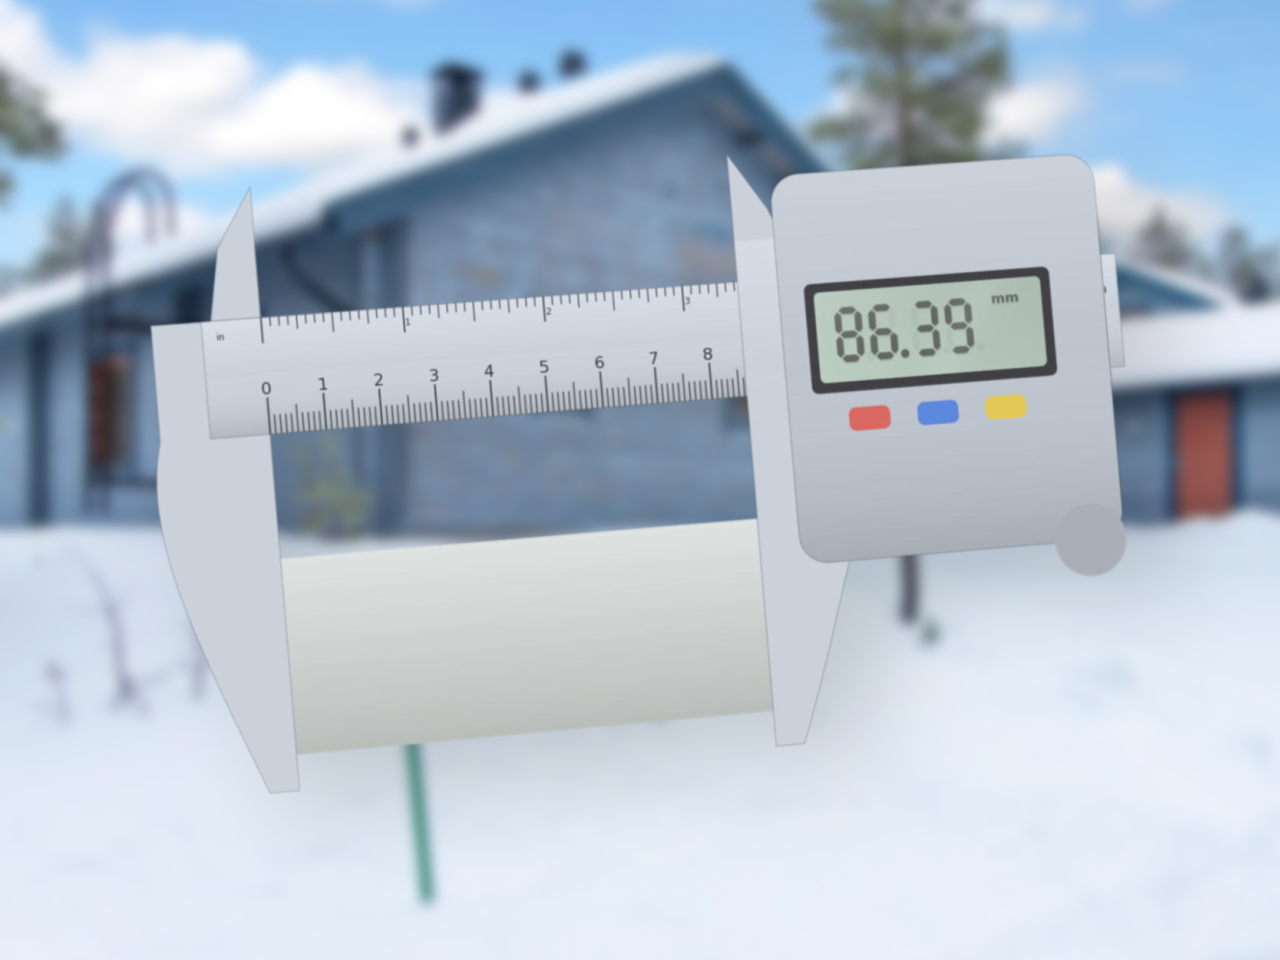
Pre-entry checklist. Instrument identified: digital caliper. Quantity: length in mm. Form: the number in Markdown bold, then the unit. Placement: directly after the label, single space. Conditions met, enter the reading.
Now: **86.39** mm
